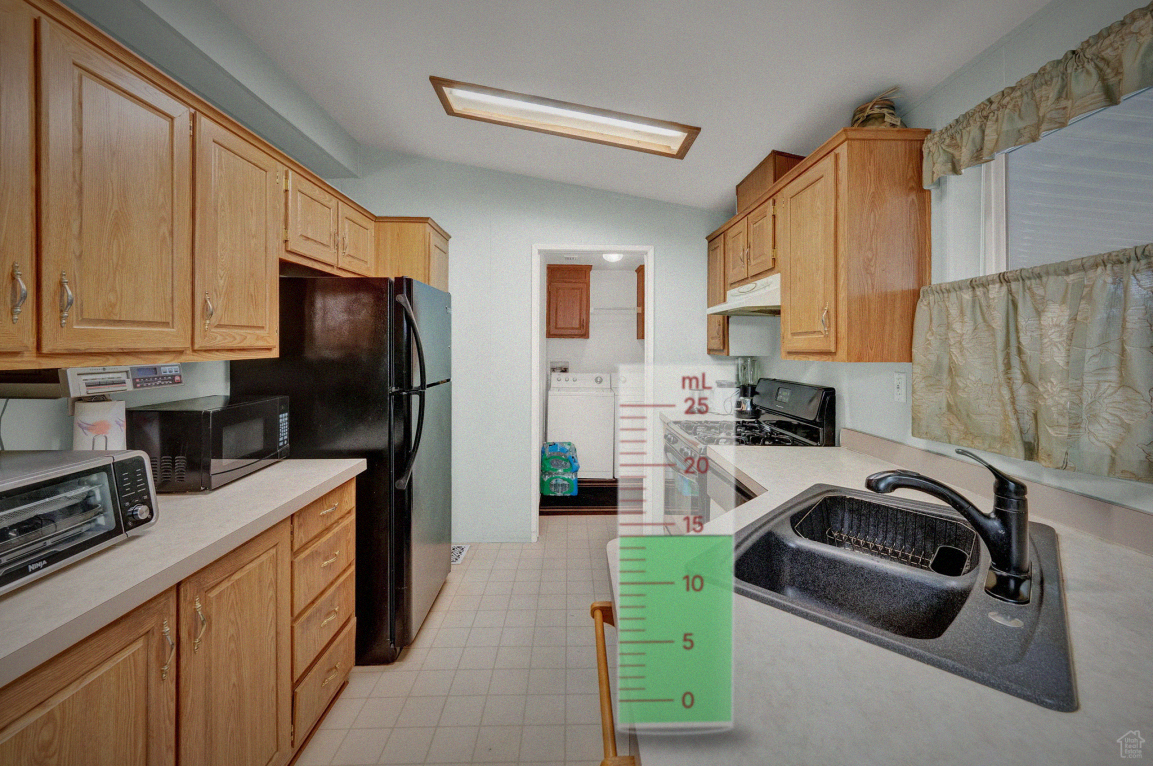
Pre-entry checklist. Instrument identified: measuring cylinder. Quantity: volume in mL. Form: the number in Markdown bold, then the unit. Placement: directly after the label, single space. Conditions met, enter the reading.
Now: **14** mL
